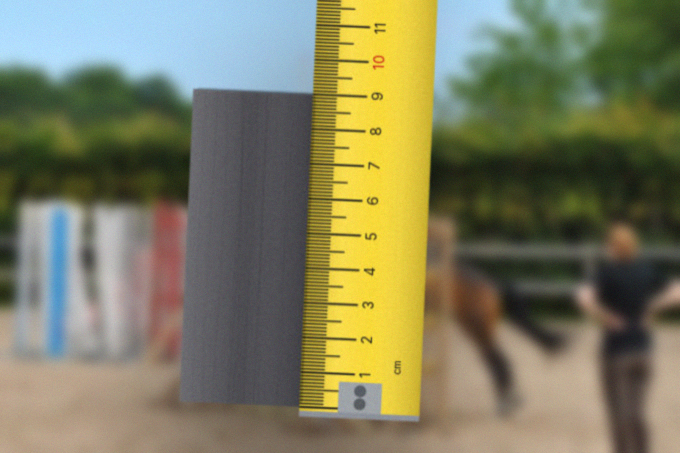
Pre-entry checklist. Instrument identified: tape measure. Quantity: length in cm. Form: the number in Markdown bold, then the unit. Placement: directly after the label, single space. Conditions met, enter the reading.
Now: **9** cm
